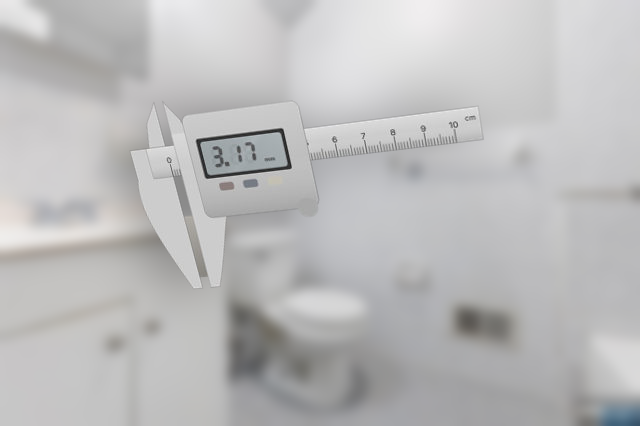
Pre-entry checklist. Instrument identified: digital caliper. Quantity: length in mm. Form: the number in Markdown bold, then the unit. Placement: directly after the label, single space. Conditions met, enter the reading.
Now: **3.17** mm
